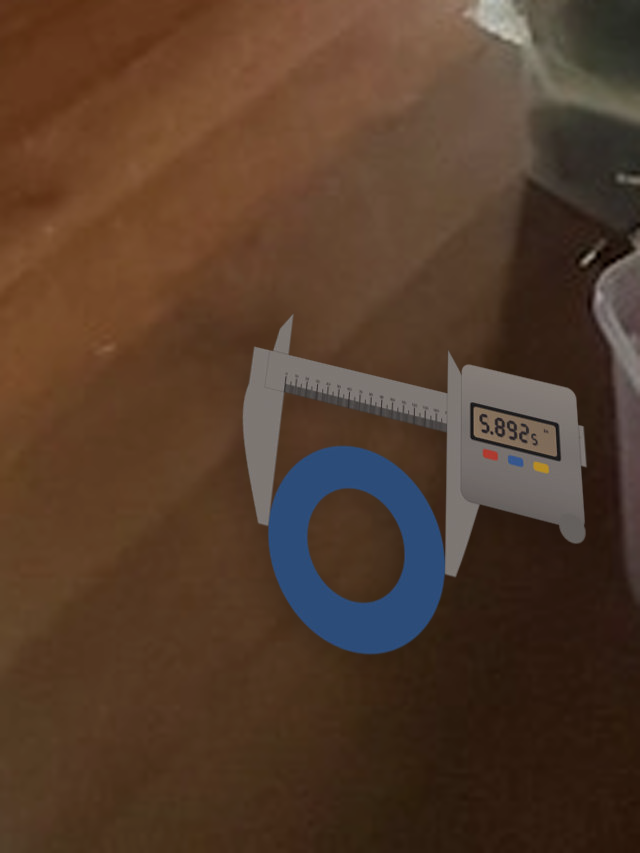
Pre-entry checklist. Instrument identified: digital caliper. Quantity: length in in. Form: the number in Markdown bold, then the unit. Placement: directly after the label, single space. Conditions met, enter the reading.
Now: **5.8925** in
